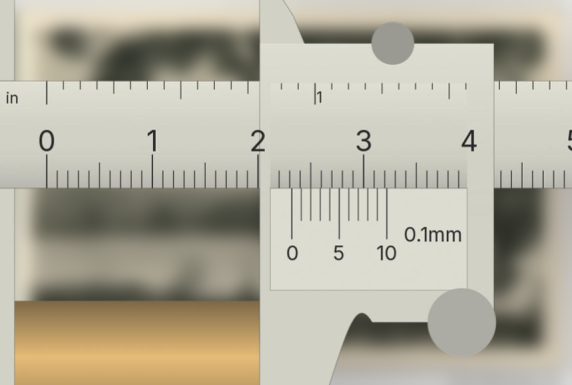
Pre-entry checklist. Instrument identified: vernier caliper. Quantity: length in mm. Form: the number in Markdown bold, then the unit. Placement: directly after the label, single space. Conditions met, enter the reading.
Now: **23.2** mm
